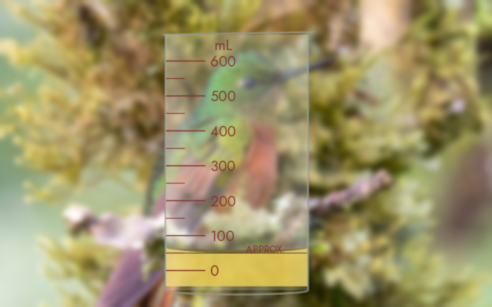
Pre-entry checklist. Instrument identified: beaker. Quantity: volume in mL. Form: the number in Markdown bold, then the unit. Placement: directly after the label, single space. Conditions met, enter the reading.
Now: **50** mL
